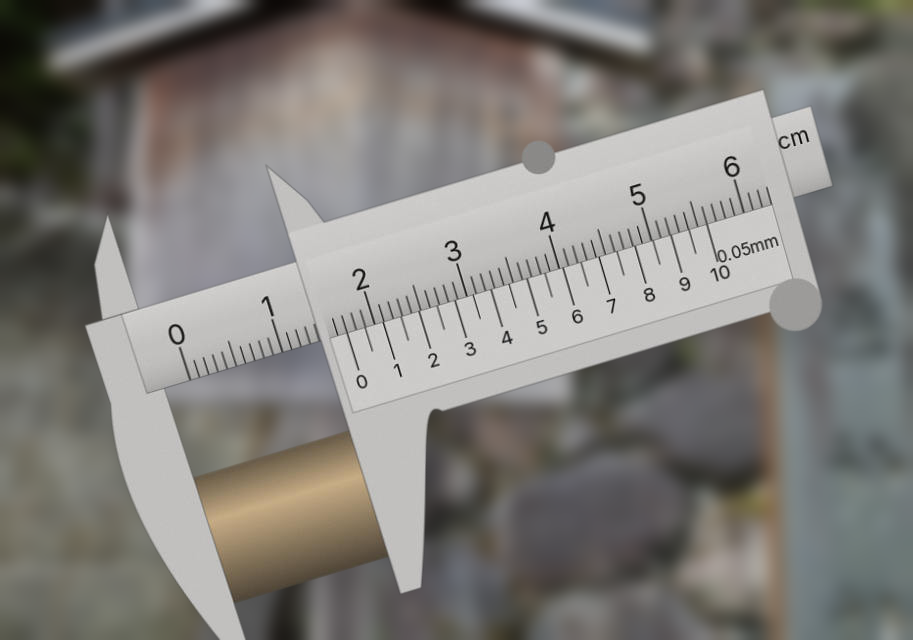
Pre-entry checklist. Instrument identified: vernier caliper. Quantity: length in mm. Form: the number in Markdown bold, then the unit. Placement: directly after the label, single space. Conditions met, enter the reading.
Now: **17.0** mm
